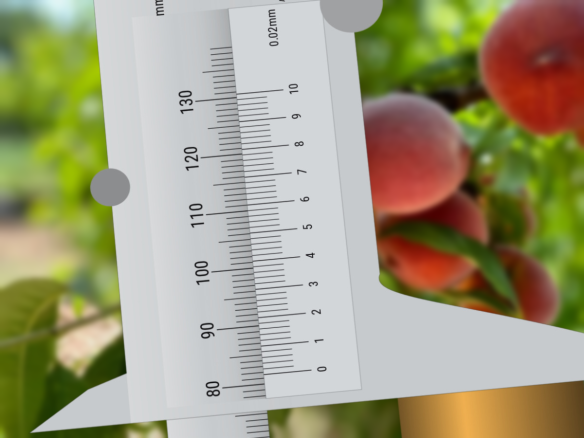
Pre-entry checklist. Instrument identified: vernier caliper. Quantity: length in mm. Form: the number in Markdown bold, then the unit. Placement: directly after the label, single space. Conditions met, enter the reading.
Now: **81.6** mm
